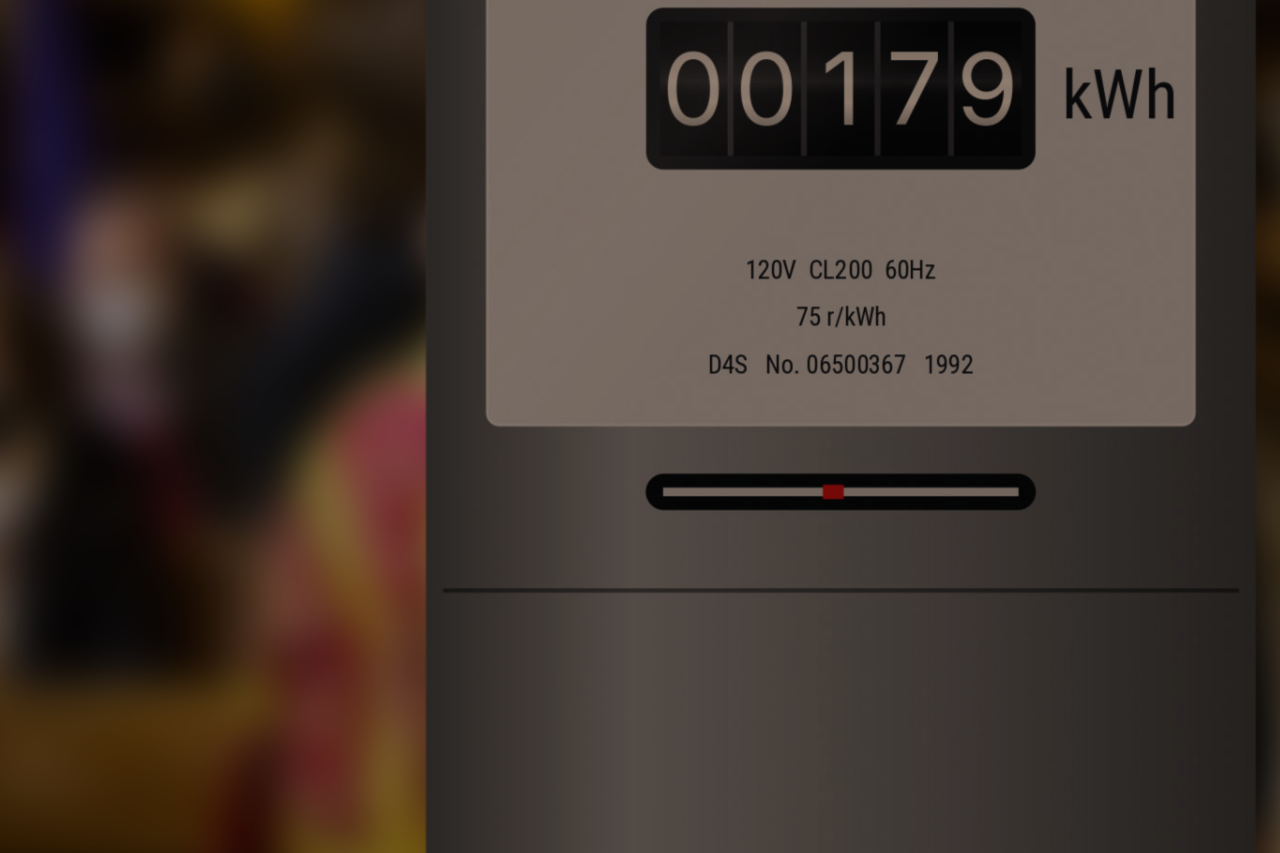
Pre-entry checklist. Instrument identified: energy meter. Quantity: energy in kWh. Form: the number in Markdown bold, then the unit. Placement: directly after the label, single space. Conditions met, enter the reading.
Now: **179** kWh
